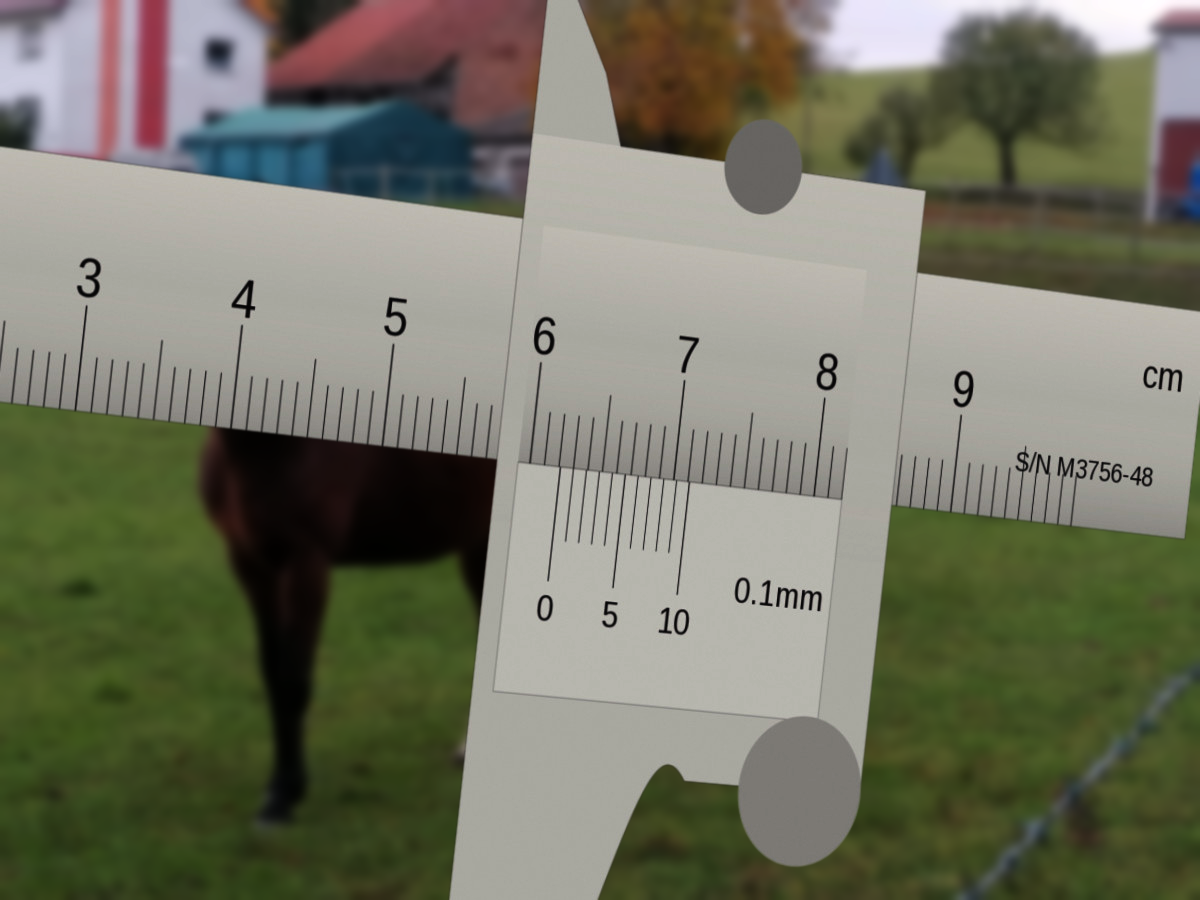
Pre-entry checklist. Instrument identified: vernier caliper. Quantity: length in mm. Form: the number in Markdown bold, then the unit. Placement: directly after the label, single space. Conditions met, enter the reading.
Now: **62.1** mm
